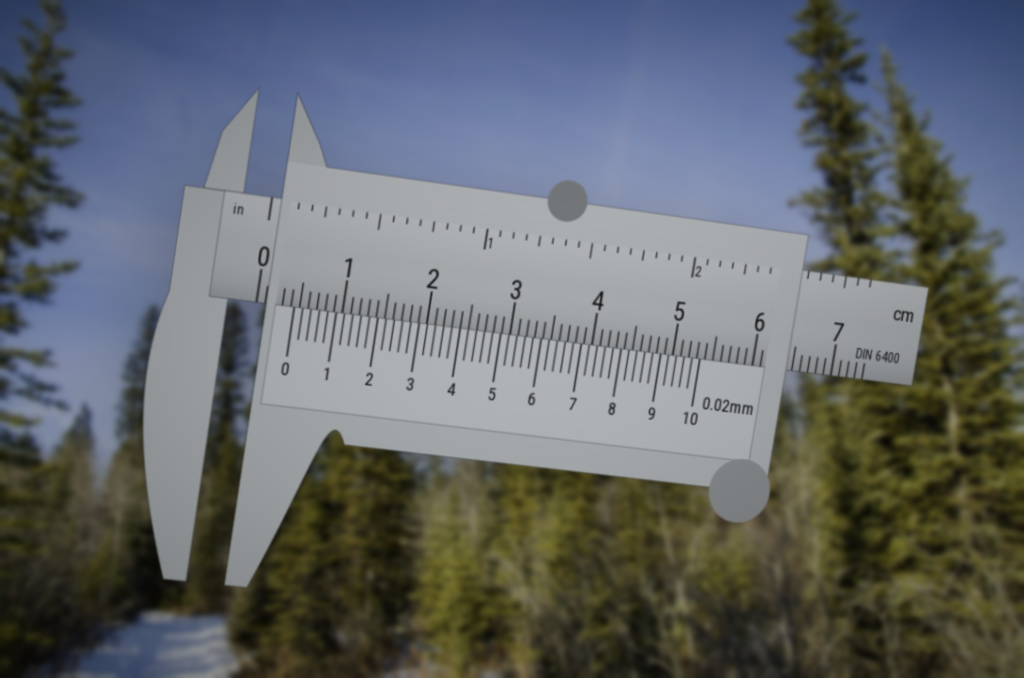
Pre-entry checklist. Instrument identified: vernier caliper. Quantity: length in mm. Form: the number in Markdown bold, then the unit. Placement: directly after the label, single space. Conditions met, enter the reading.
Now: **4.4** mm
